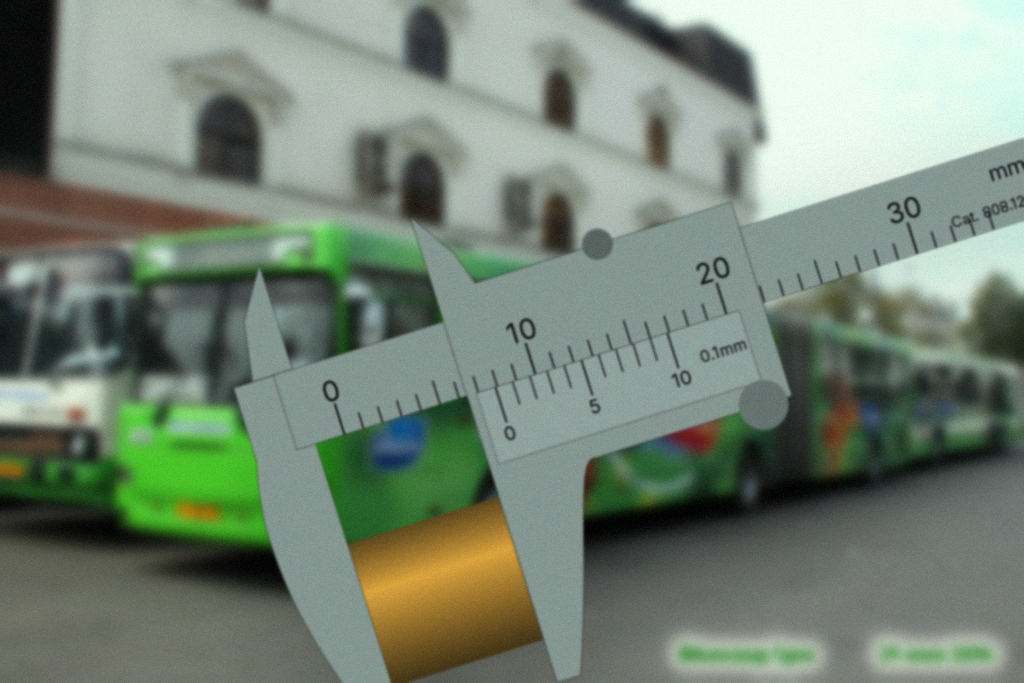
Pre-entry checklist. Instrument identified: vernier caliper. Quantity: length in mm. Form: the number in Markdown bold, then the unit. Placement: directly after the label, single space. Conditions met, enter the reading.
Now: **7.9** mm
